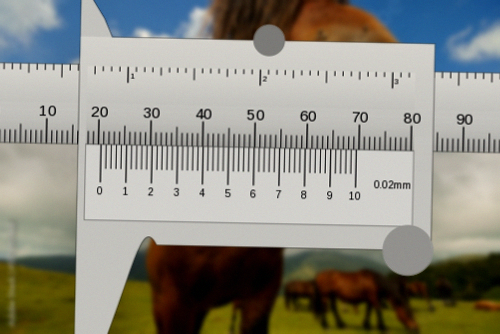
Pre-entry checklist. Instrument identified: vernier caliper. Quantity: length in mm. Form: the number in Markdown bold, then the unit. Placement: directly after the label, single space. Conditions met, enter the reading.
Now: **20.5** mm
